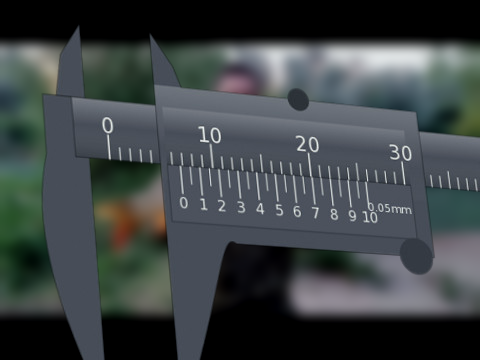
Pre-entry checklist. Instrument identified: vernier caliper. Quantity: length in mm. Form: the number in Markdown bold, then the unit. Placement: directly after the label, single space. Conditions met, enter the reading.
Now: **6.8** mm
